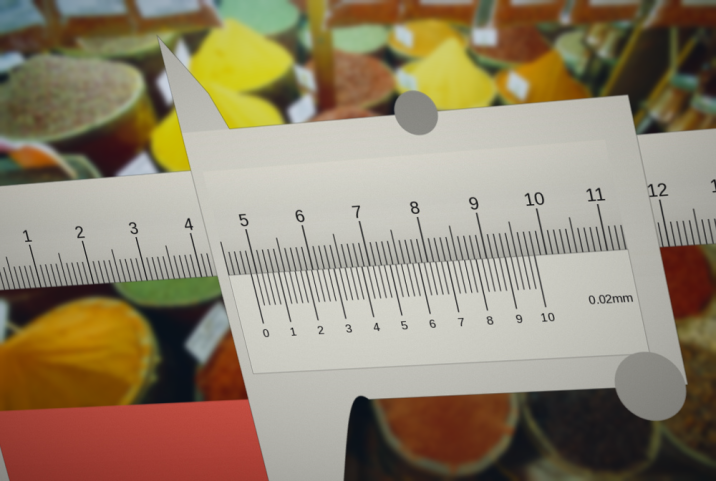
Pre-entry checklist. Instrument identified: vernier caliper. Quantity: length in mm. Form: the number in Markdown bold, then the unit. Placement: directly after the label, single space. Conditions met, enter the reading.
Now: **49.0** mm
